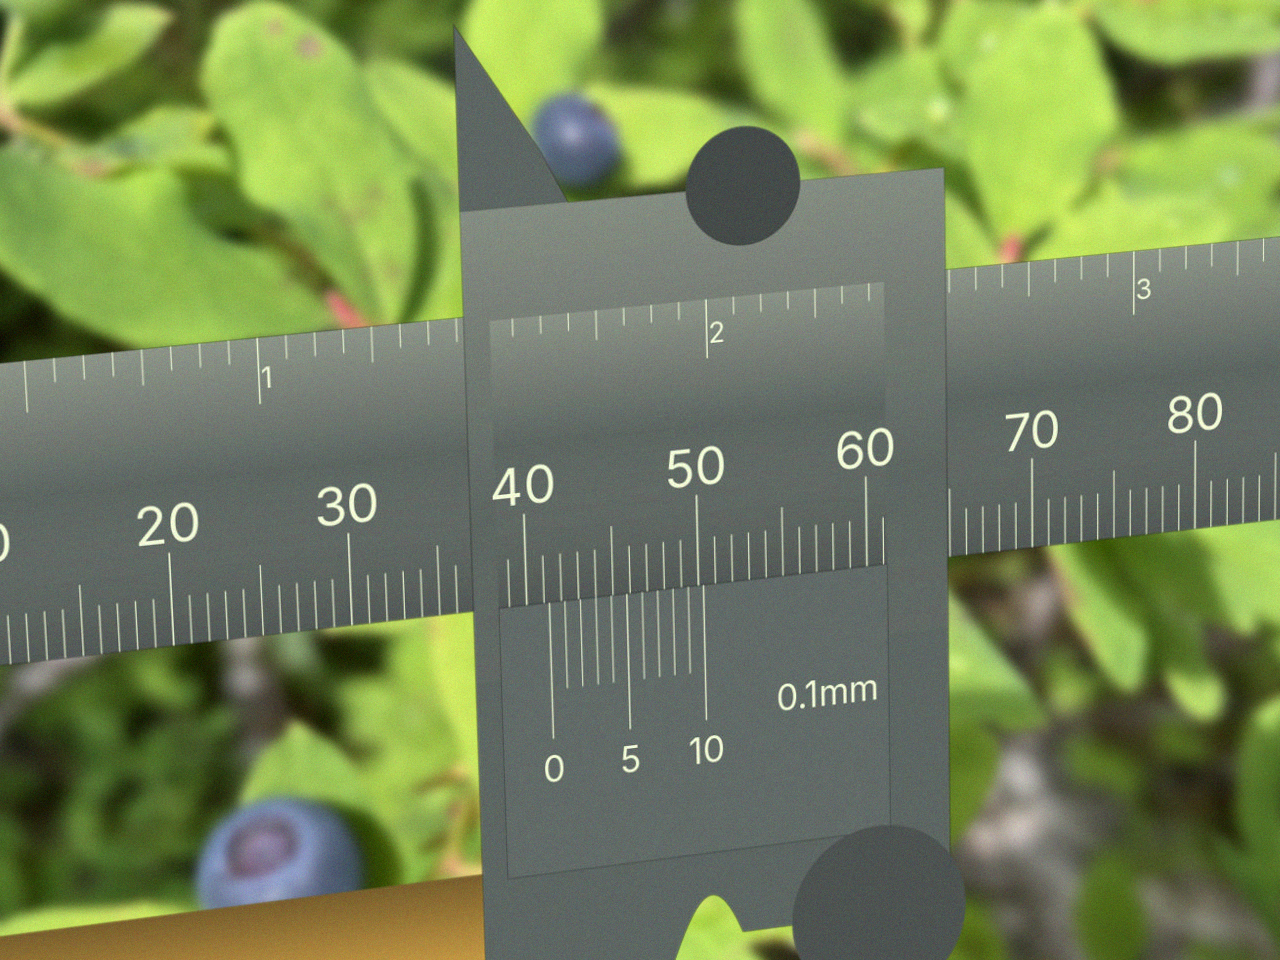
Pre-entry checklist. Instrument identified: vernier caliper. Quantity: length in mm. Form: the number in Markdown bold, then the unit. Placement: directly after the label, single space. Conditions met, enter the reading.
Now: **41.3** mm
